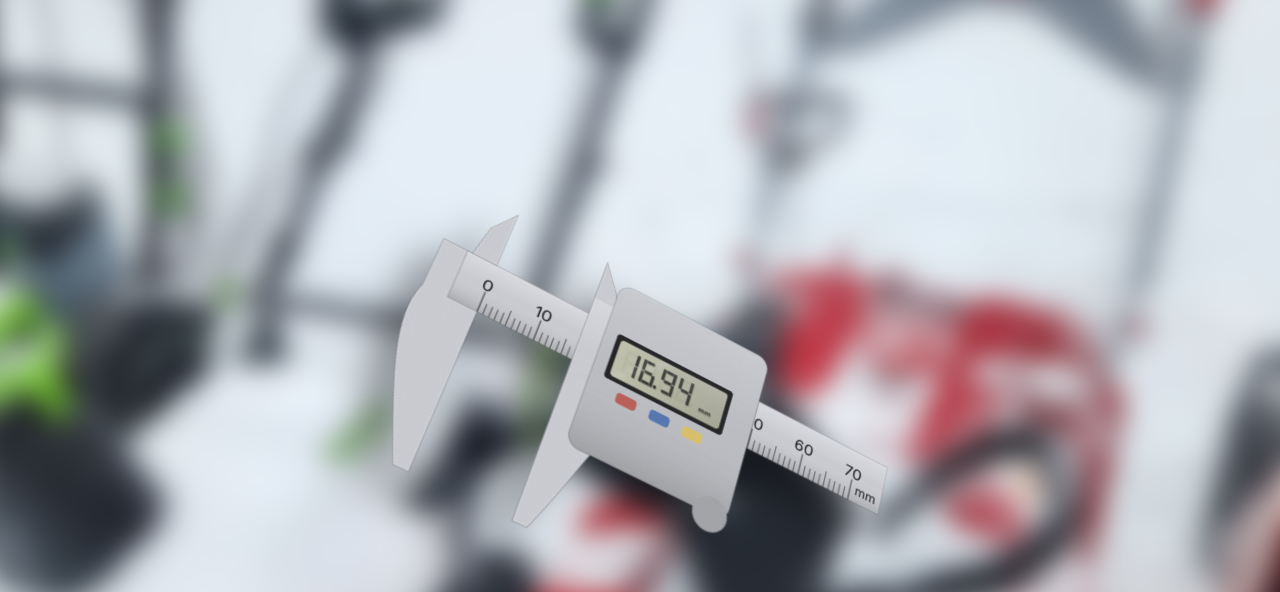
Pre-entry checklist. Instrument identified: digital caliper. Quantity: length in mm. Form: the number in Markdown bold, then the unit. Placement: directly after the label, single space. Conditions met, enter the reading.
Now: **16.94** mm
